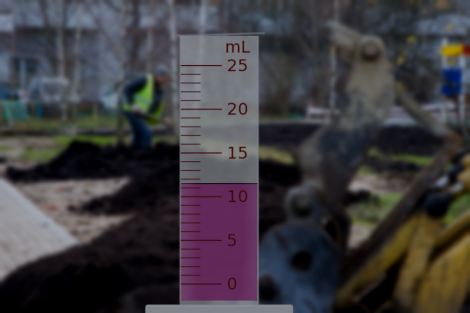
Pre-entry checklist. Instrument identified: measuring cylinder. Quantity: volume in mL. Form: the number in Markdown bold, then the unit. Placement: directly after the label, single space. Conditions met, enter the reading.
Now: **11.5** mL
